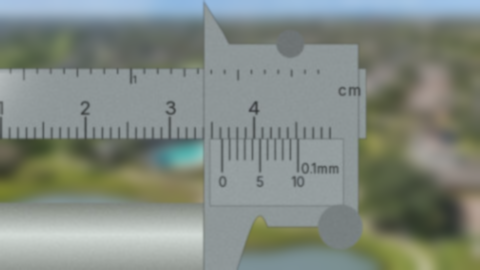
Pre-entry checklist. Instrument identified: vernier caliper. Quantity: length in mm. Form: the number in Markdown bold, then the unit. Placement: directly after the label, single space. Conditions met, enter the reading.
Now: **36.2** mm
